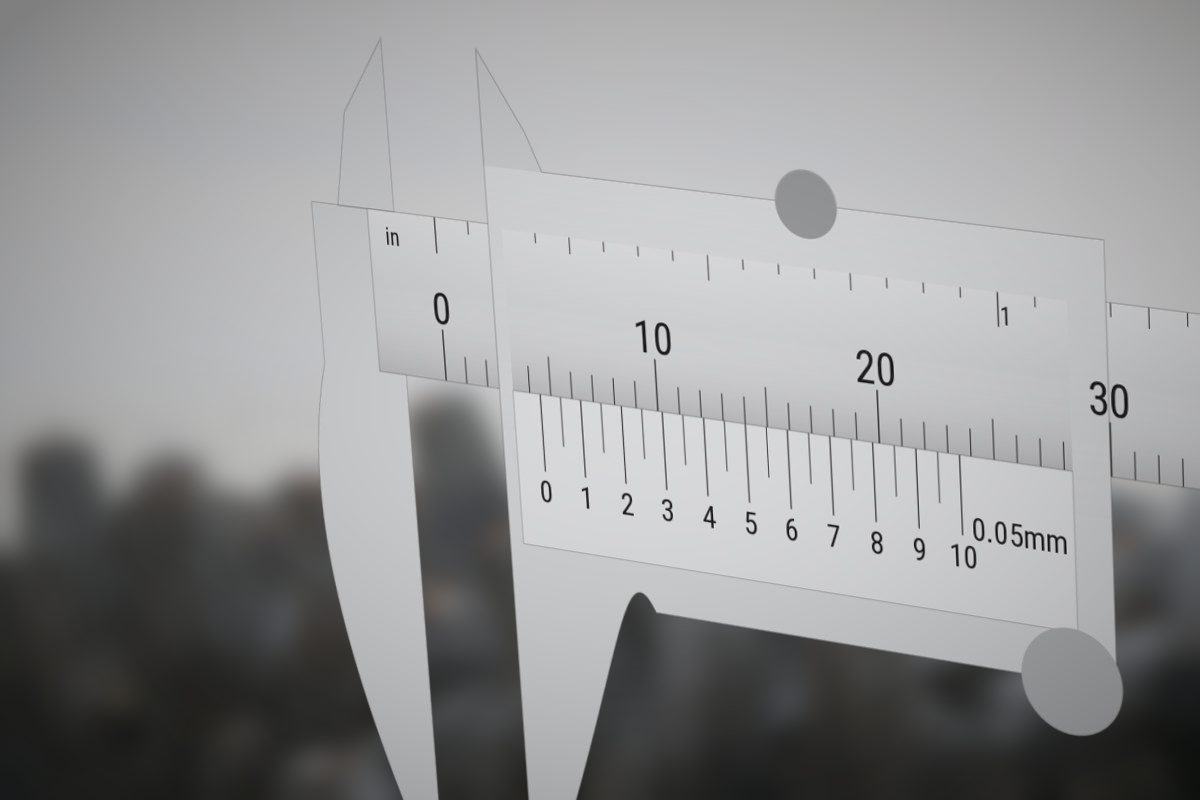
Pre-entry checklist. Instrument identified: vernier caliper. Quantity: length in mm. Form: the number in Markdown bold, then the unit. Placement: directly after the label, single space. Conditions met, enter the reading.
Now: **4.5** mm
